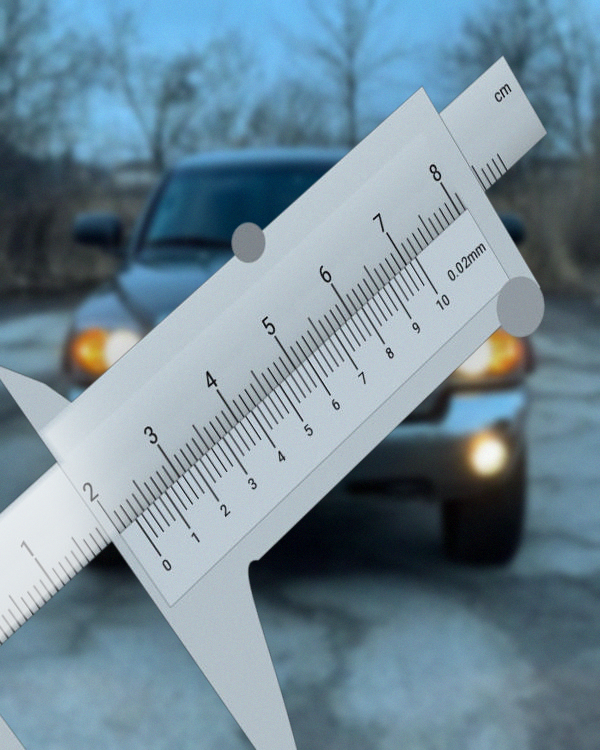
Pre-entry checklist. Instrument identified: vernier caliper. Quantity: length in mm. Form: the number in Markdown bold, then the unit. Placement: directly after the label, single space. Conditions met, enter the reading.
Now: **22.6** mm
